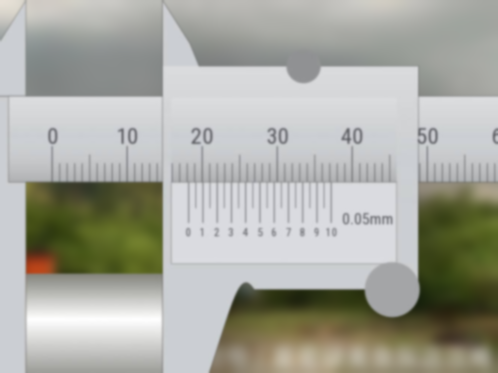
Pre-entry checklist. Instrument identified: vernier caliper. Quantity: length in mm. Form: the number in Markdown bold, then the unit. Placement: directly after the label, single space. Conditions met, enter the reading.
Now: **18.2** mm
